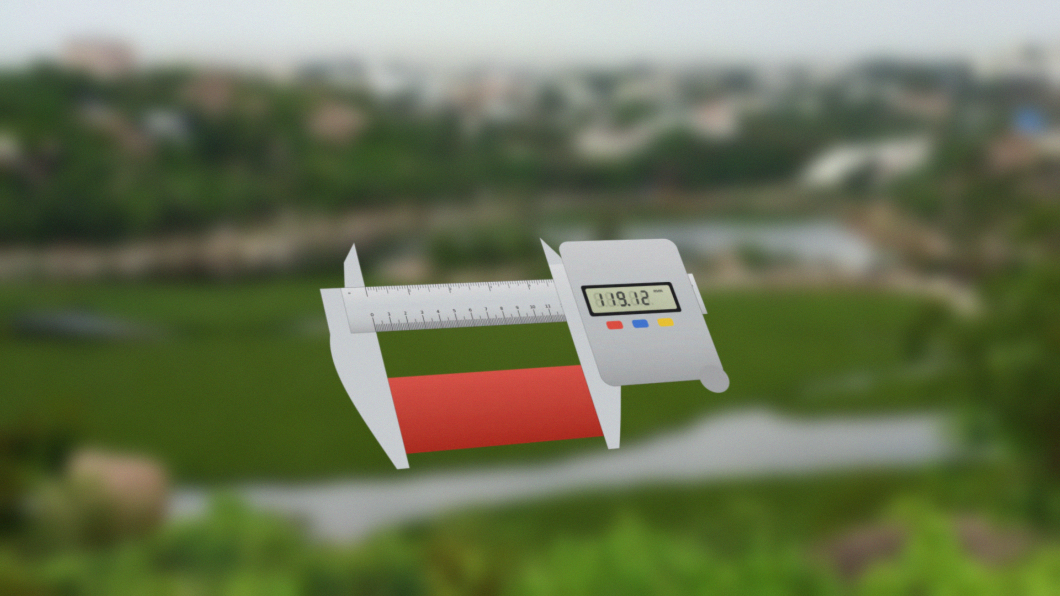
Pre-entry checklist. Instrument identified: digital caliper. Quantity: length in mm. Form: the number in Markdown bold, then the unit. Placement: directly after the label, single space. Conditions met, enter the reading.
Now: **119.12** mm
